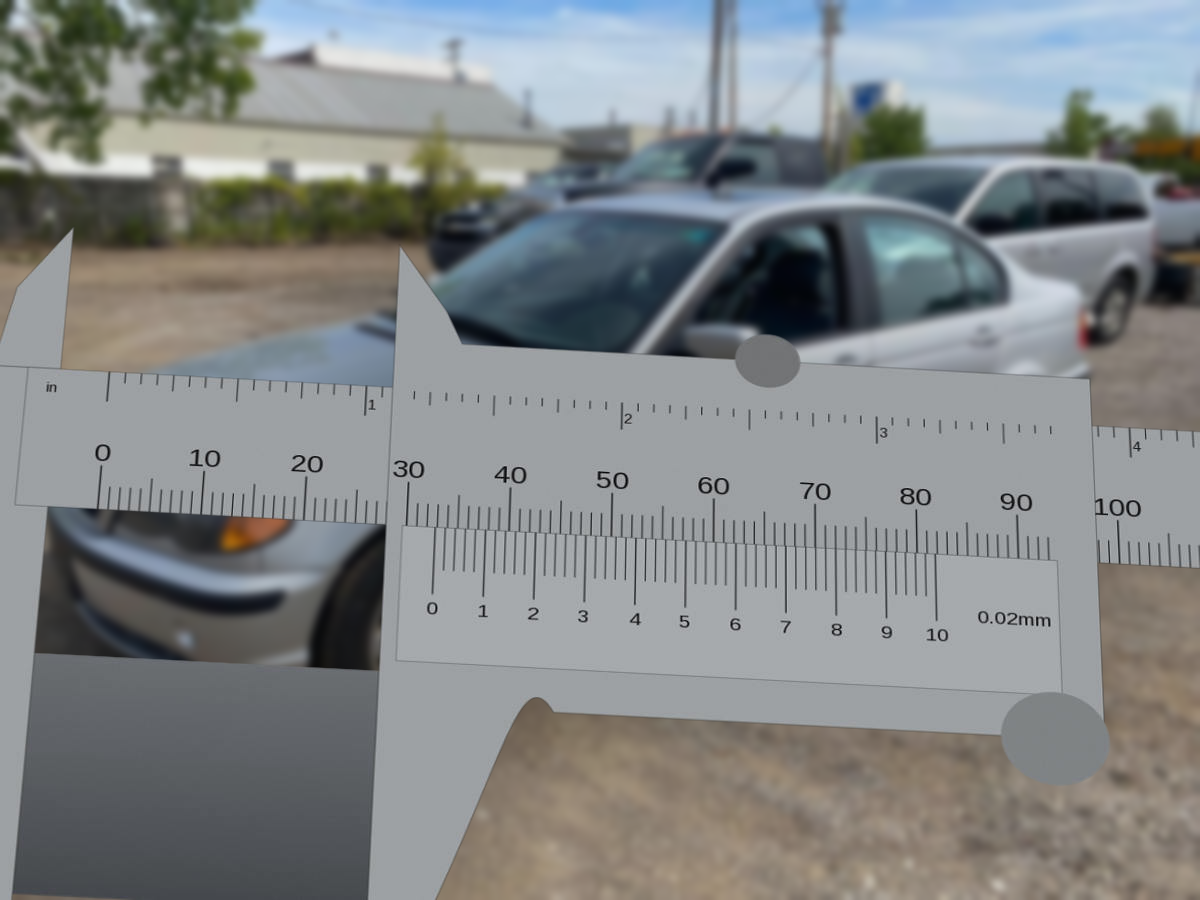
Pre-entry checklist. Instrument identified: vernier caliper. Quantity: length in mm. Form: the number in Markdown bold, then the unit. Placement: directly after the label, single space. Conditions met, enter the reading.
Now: **32.8** mm
